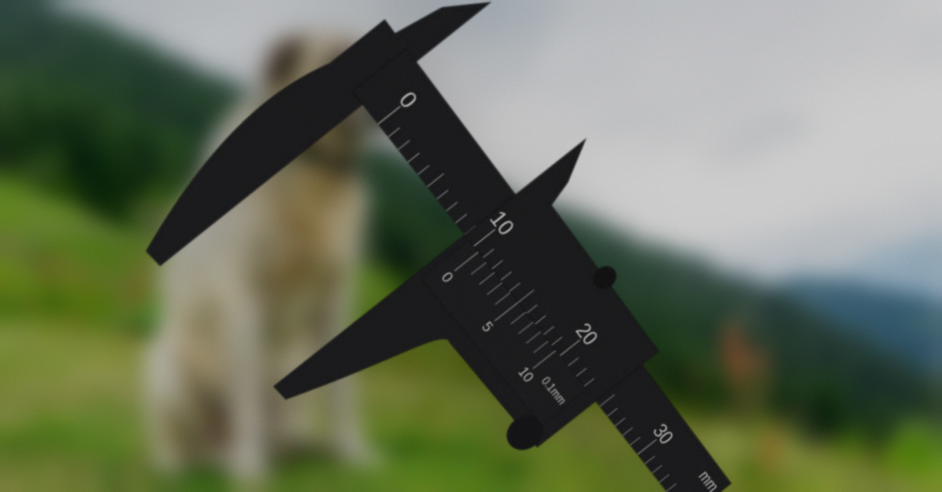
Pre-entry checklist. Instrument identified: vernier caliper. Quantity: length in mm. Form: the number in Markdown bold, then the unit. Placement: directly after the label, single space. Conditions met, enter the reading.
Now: **10.5** mm
